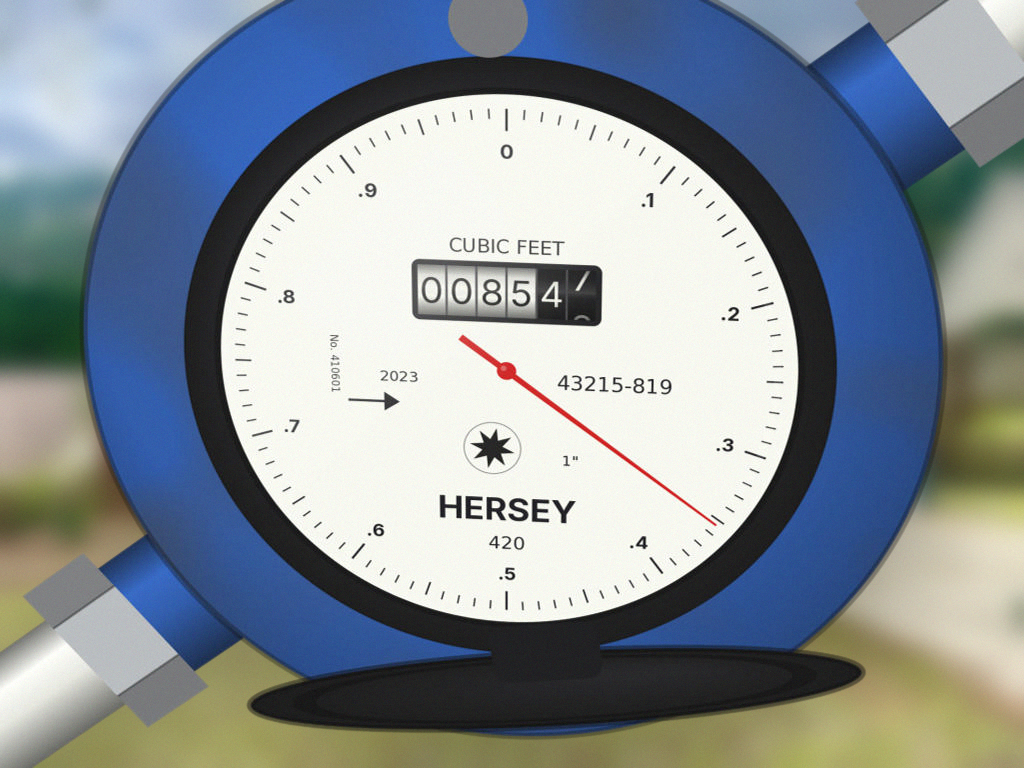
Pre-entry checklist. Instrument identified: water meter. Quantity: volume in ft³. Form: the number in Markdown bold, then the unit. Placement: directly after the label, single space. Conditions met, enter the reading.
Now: **8547.35** ft³
